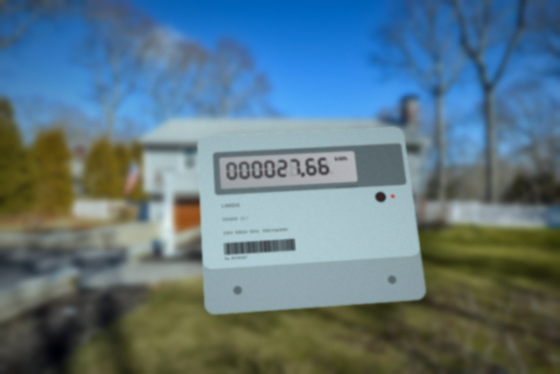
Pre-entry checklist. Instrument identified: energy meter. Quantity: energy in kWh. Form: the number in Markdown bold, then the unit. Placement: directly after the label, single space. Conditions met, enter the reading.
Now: **27.66** kWh
